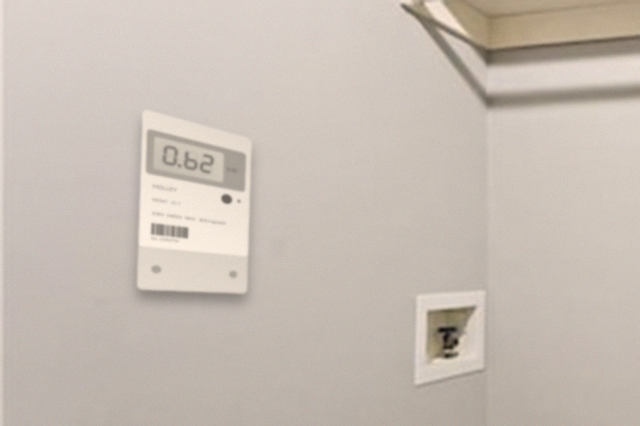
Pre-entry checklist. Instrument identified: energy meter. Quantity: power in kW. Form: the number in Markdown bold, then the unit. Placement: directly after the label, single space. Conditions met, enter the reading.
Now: **0.62** kW
